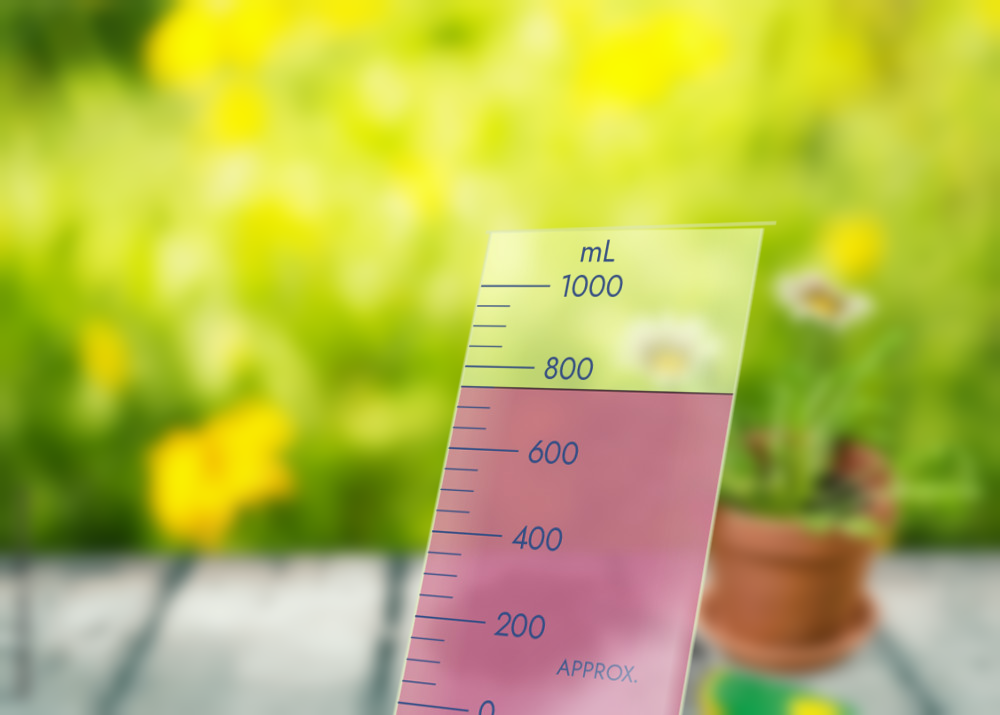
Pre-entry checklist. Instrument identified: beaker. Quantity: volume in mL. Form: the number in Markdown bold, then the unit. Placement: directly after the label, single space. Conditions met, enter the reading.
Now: **750** mL
